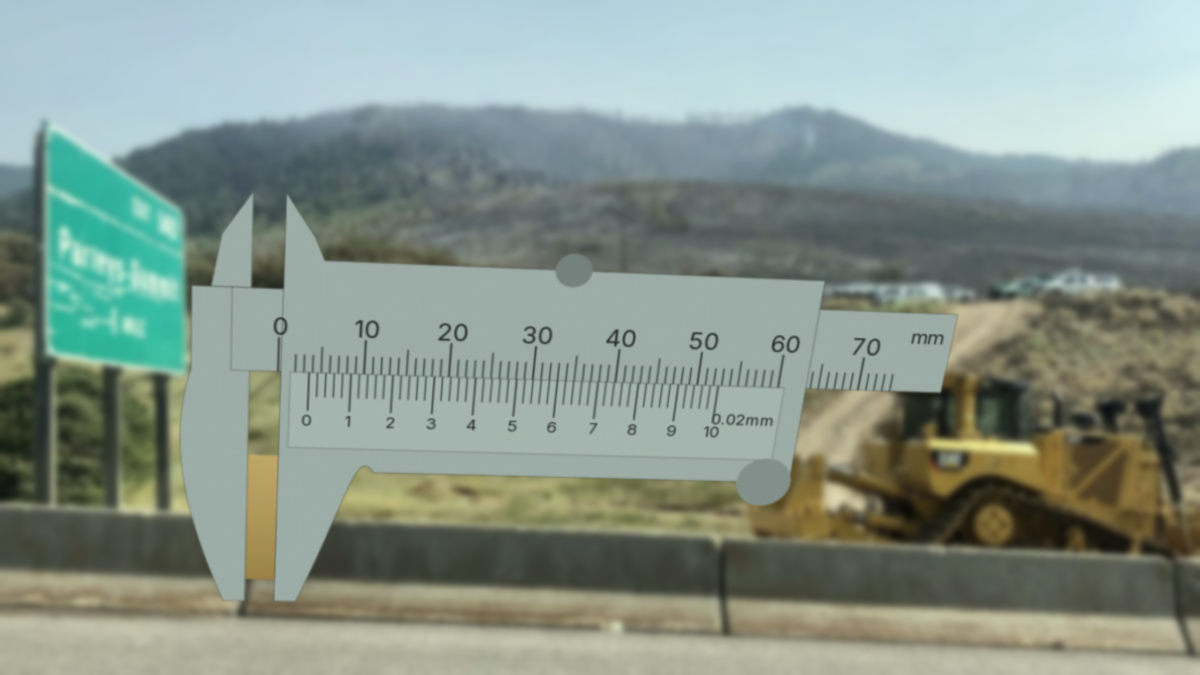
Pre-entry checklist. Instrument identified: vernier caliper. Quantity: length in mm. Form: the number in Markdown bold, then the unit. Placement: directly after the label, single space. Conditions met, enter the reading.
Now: **3.6** mm
